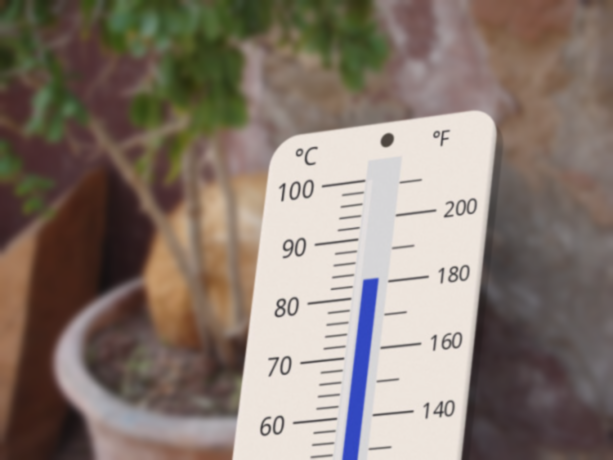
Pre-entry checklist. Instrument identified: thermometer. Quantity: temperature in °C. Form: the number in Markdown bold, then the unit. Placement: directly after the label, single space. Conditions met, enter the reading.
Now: **83** °C
